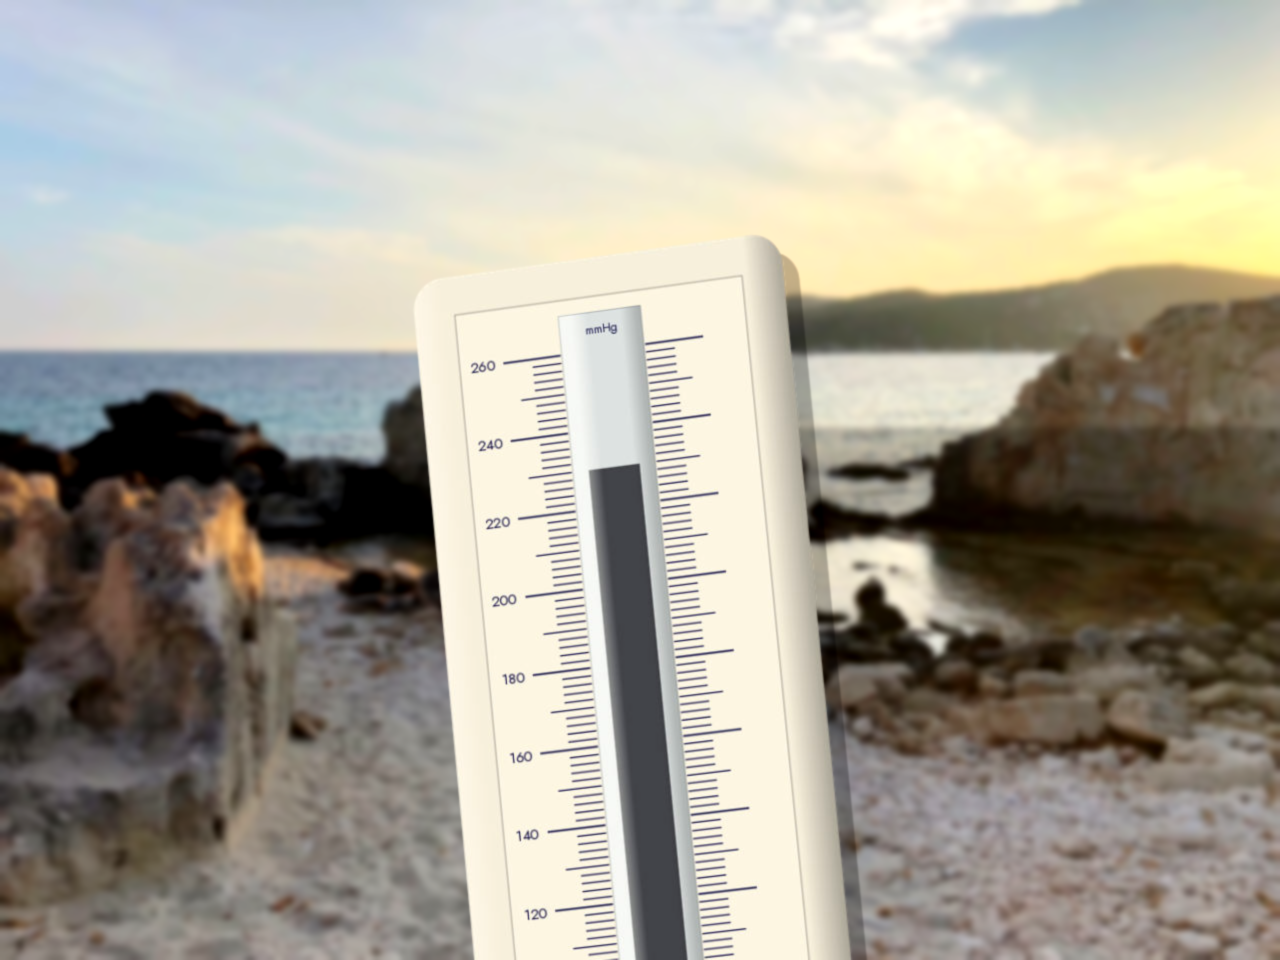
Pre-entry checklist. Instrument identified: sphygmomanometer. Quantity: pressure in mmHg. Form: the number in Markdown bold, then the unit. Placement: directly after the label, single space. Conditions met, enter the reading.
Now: **230** mmHg
